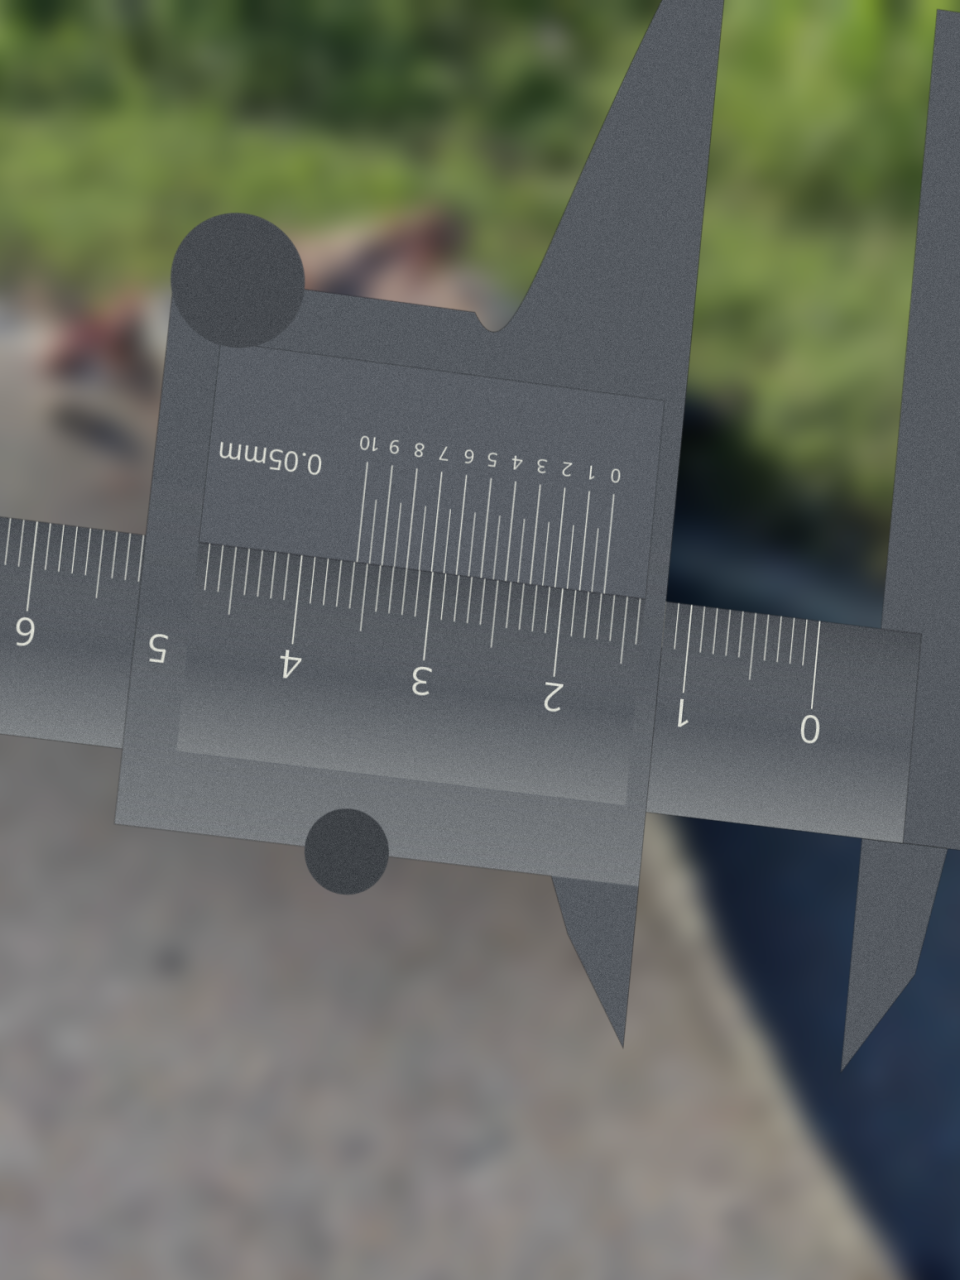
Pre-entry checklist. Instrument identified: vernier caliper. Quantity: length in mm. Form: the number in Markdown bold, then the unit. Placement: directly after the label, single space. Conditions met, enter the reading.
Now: **16.8** mm
